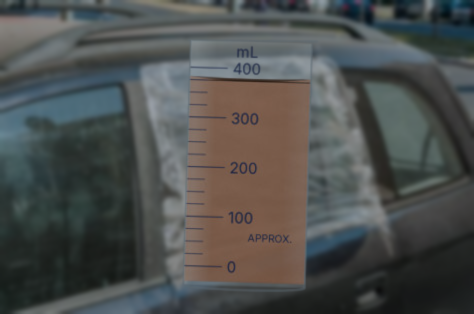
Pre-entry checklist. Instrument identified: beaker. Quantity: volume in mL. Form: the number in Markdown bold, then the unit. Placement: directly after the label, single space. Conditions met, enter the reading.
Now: **375** mL
